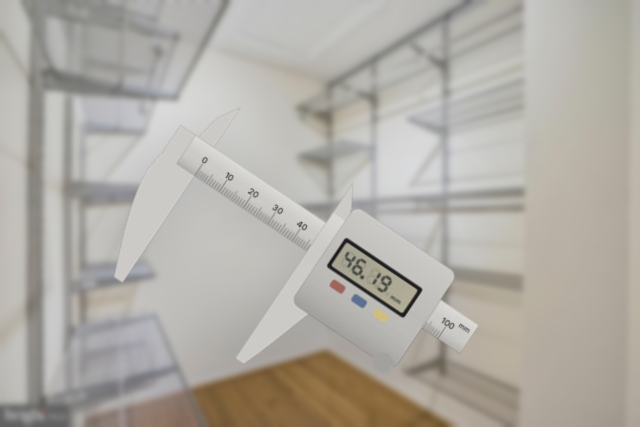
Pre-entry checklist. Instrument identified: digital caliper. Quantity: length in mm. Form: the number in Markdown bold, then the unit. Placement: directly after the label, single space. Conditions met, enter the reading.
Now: **46.19** mm
